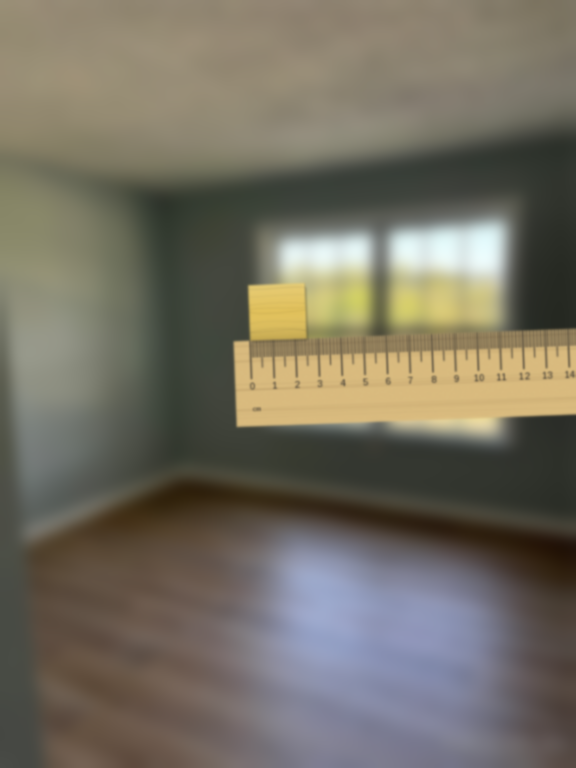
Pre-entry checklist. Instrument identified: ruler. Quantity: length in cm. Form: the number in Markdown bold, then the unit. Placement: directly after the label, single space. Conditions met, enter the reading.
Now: **2.5** cm
